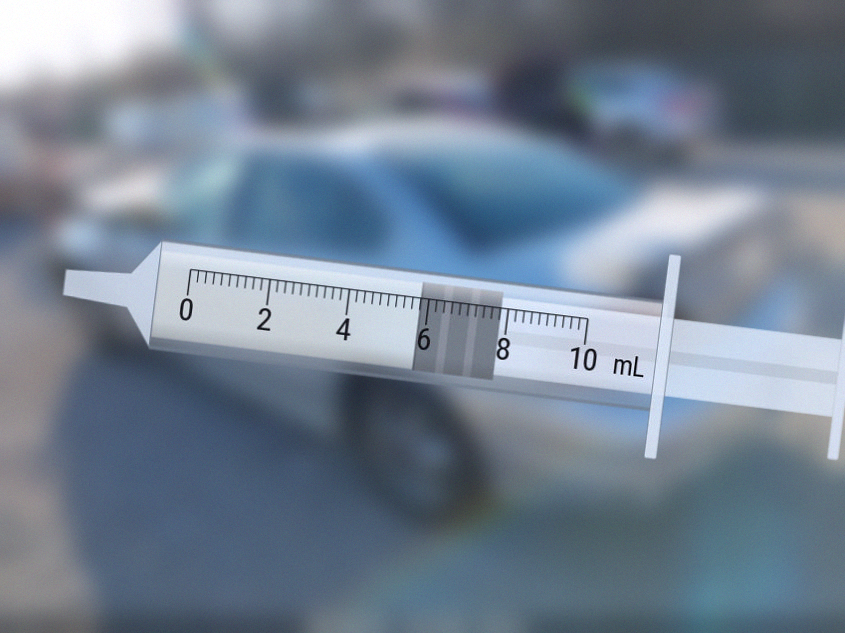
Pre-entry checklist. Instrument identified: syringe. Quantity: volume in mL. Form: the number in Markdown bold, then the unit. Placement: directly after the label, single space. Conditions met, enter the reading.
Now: **5.8** mL
